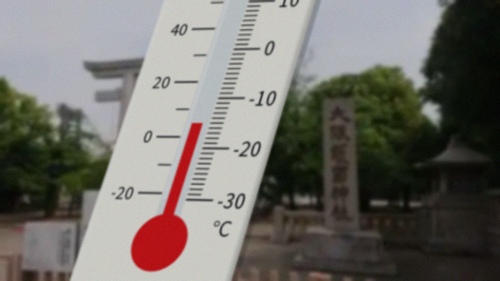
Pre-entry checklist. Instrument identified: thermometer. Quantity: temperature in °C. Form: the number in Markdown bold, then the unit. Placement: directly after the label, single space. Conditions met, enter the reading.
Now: **-15** °C
